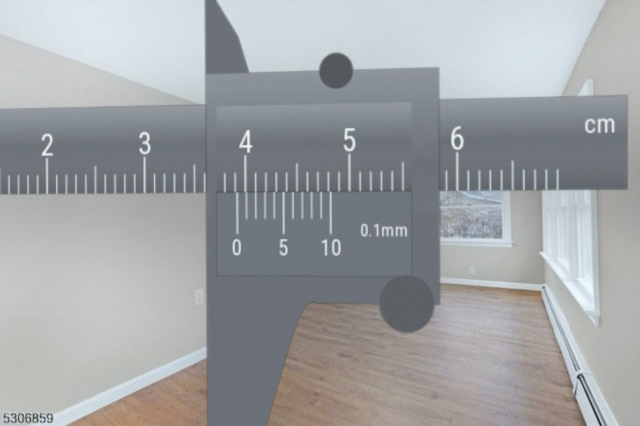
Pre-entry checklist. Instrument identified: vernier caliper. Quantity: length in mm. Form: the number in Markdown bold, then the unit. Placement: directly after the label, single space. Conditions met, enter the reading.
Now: **39.2** mm
